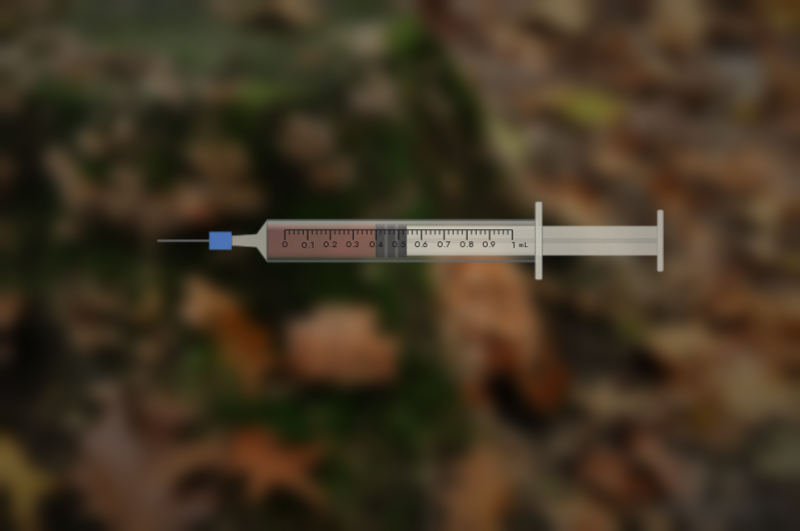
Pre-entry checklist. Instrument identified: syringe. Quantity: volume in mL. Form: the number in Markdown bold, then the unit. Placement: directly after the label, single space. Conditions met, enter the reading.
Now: **0.4** mL
